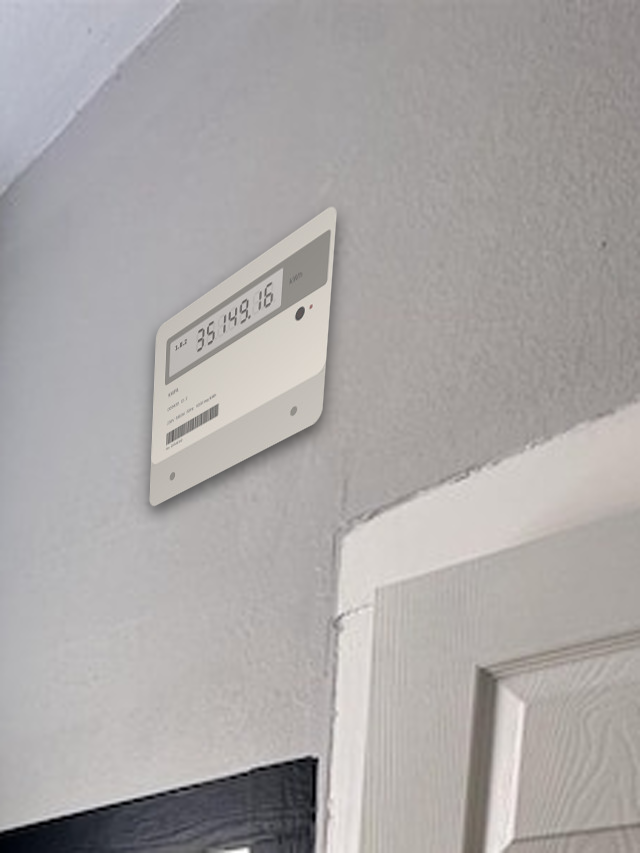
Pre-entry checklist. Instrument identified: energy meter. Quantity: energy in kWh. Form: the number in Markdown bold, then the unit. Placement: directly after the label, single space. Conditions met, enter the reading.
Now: **35149.16** kWh
